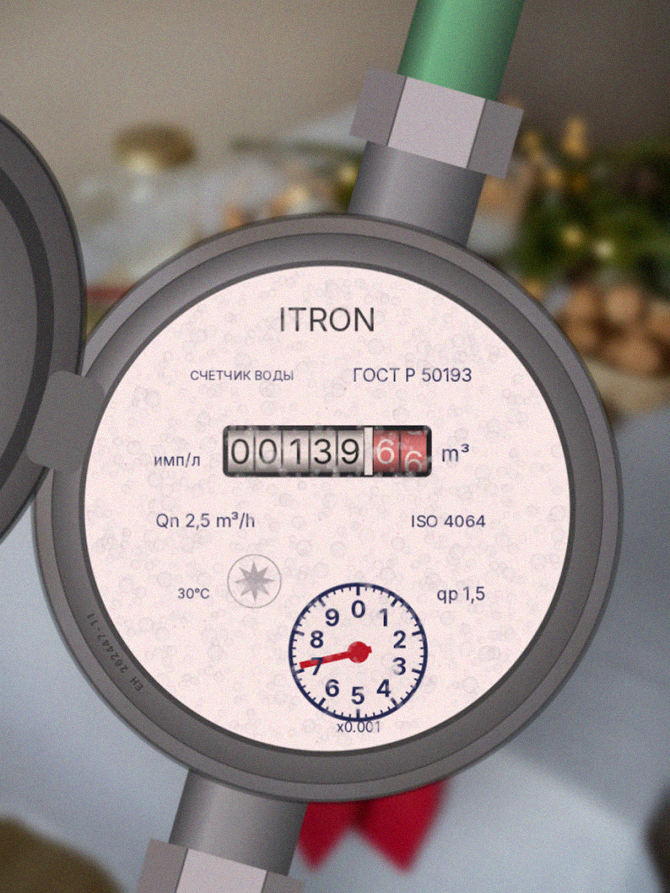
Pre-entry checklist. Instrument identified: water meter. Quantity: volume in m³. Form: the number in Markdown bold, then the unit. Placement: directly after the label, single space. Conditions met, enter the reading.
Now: **139.657** m³
